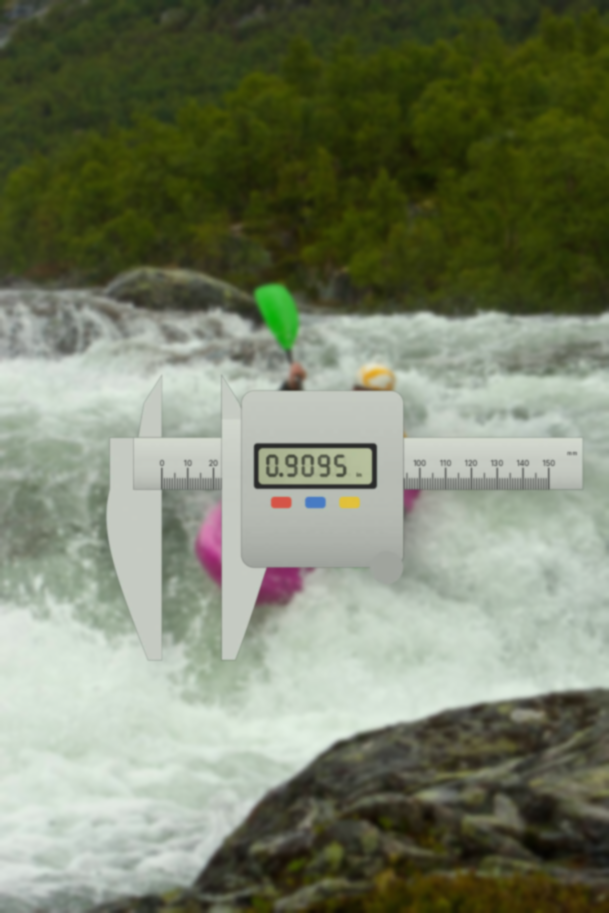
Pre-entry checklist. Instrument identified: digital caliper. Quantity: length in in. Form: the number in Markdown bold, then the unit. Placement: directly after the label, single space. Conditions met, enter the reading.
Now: **0.9095** in
